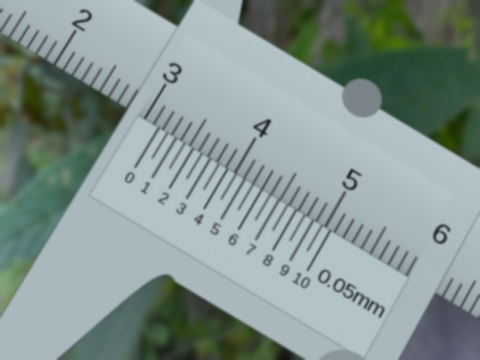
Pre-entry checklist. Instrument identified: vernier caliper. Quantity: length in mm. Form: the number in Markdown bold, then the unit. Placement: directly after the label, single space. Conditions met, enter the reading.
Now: **31.6** mm
